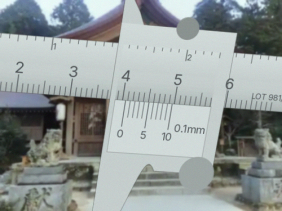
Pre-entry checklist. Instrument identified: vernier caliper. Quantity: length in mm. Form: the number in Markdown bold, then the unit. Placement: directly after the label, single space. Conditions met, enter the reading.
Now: **40.6** mm
